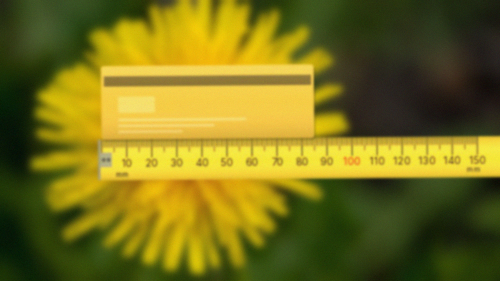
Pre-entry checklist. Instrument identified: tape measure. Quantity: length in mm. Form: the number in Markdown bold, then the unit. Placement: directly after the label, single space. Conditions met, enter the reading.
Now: **85** mm
